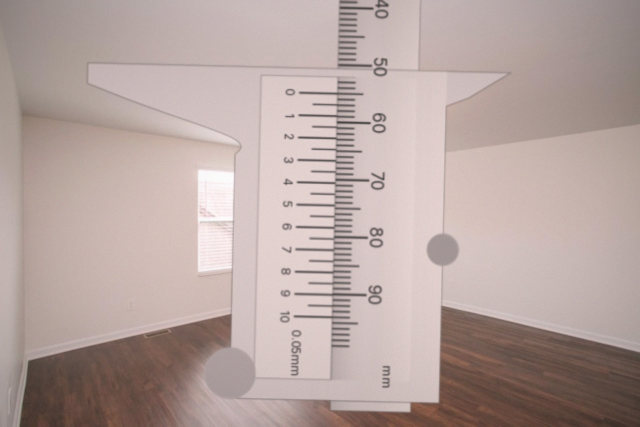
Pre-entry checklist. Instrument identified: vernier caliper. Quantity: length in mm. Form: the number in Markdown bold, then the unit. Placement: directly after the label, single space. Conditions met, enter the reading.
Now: **55.0** mm
